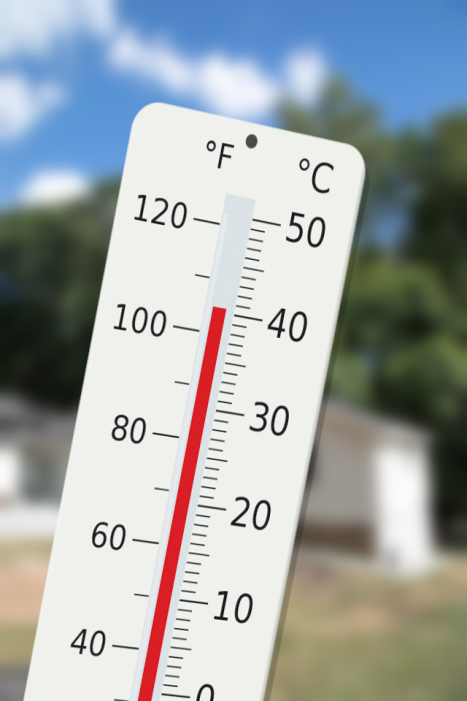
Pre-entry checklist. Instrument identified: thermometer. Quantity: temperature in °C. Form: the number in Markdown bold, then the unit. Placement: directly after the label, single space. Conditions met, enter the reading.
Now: **40.5** °C
